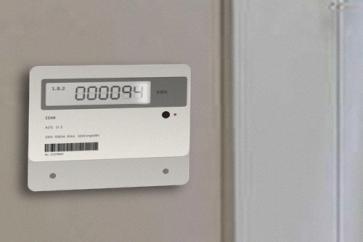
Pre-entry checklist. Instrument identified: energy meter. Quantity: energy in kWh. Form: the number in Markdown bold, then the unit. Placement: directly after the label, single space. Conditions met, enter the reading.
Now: **94** kWh
